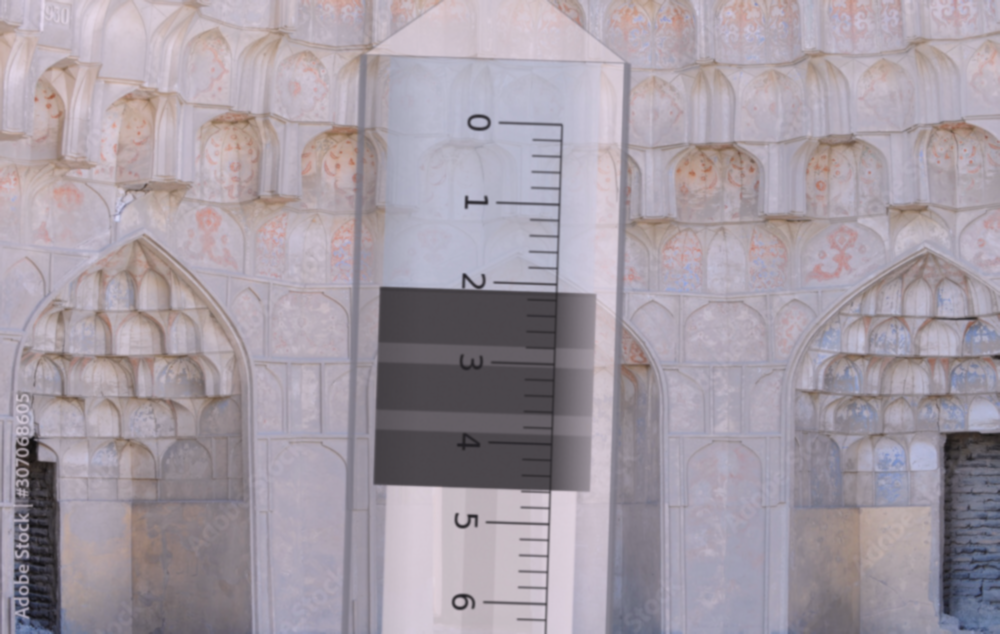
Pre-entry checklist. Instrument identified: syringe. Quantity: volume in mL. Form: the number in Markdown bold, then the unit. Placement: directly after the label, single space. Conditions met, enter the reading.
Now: **2.1** mL
